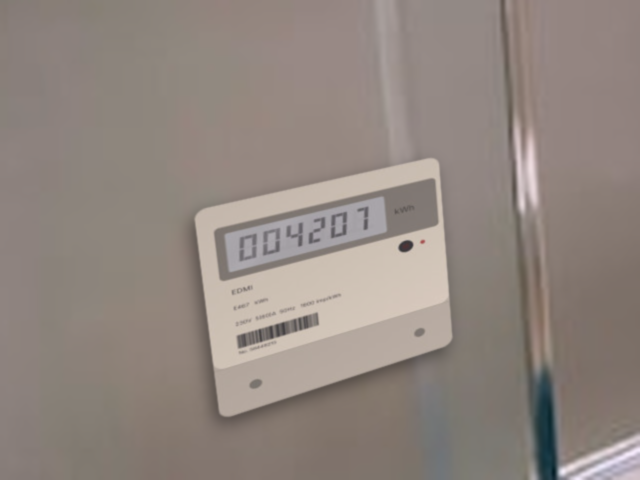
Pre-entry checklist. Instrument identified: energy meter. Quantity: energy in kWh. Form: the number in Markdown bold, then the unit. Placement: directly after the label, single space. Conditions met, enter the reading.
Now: **4207** kWh
